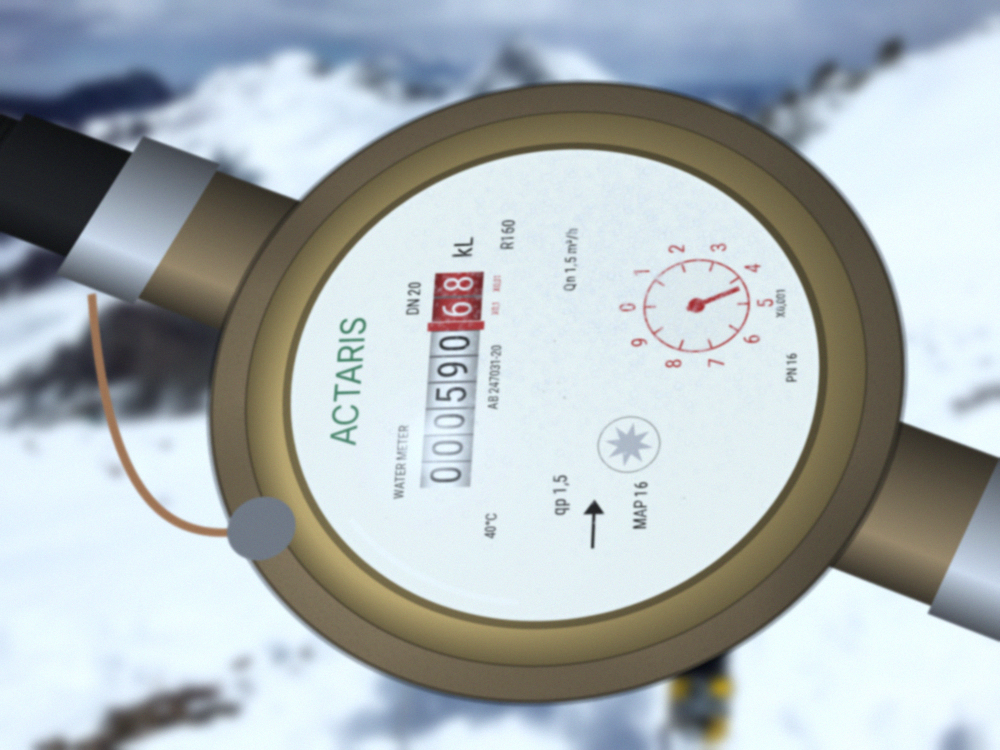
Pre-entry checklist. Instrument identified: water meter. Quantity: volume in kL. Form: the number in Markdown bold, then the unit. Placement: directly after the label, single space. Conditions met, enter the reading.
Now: **590.684** kL
